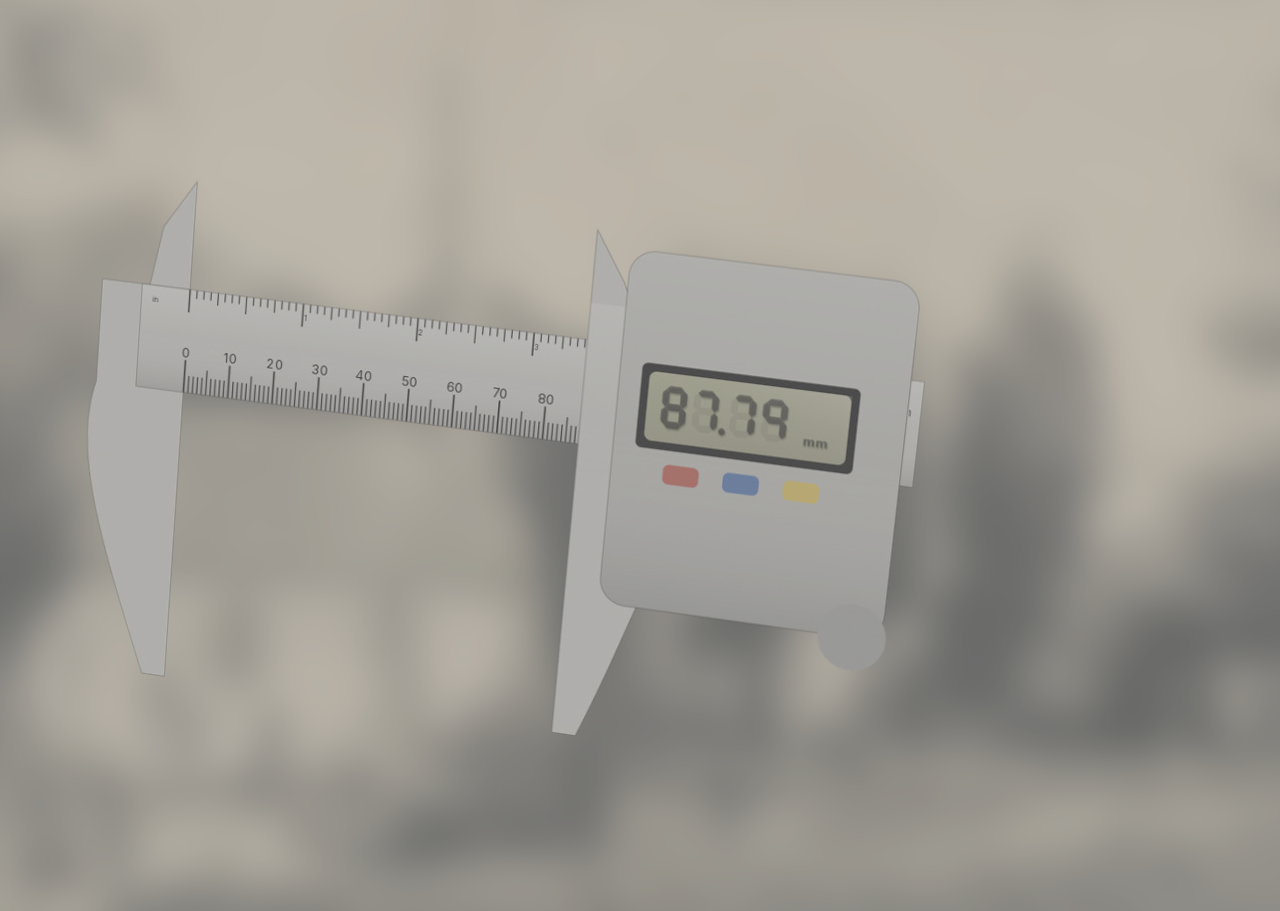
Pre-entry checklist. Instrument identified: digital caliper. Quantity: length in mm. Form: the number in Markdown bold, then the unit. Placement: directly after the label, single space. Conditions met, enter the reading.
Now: **87.79** mm
